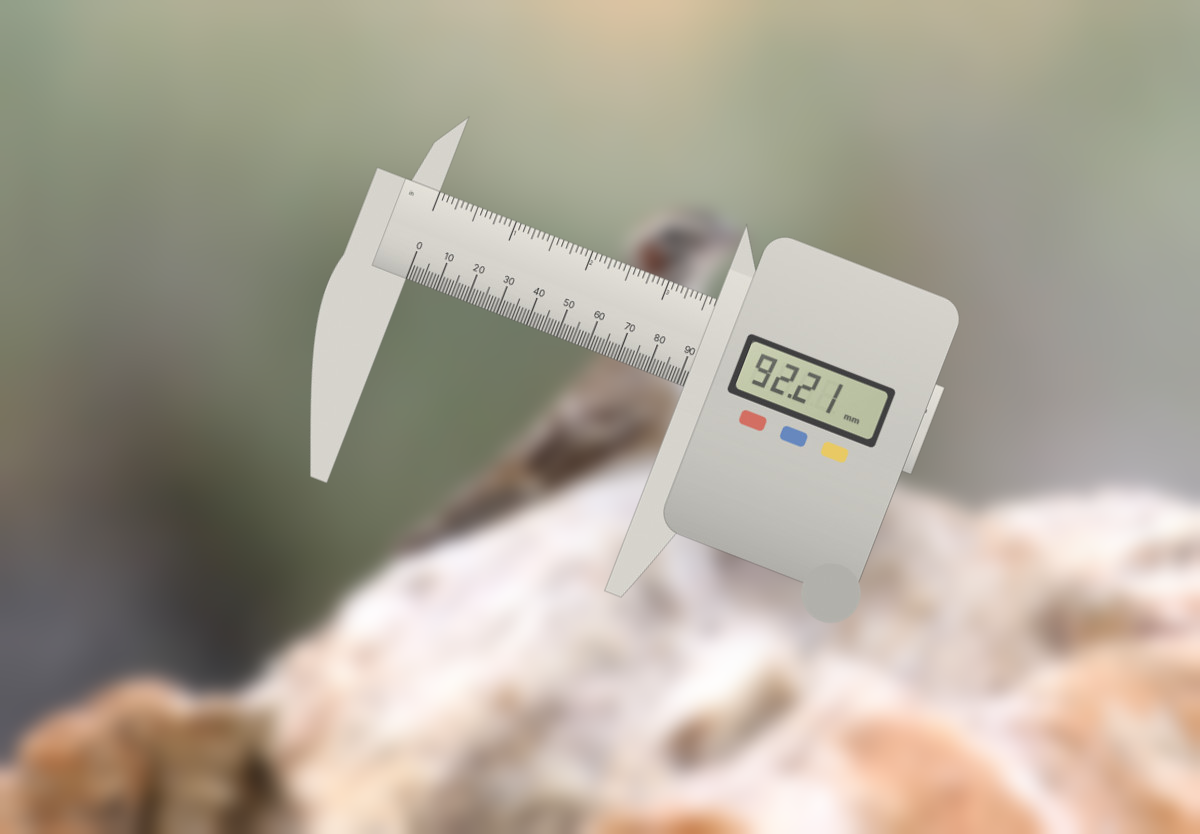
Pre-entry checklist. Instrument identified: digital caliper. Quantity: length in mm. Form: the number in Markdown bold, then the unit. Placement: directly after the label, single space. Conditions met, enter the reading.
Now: **92.21** mm
